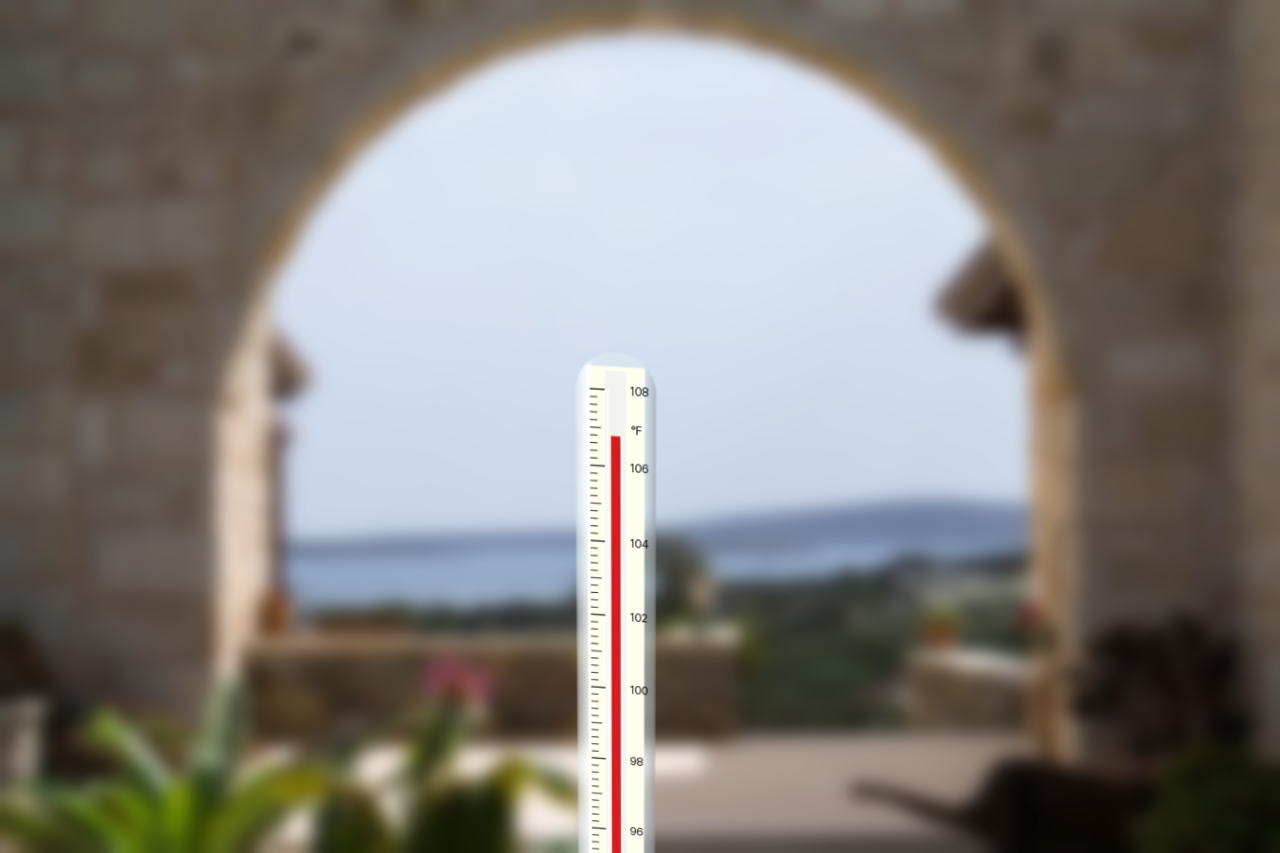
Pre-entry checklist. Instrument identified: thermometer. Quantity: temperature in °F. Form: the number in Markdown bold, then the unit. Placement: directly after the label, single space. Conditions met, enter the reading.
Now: **106.8** °F
